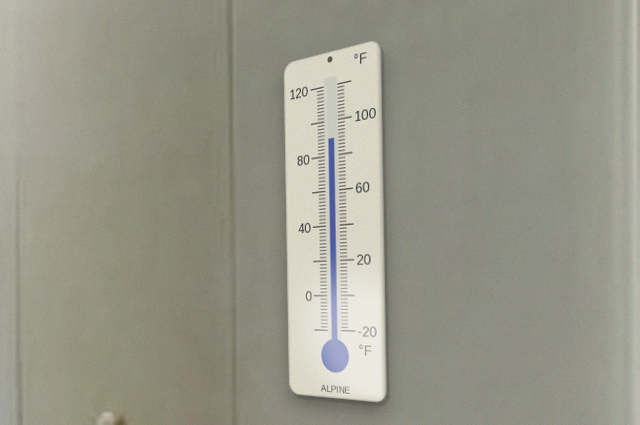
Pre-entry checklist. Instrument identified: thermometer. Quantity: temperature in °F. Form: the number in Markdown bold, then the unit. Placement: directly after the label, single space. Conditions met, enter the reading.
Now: **90** °F
